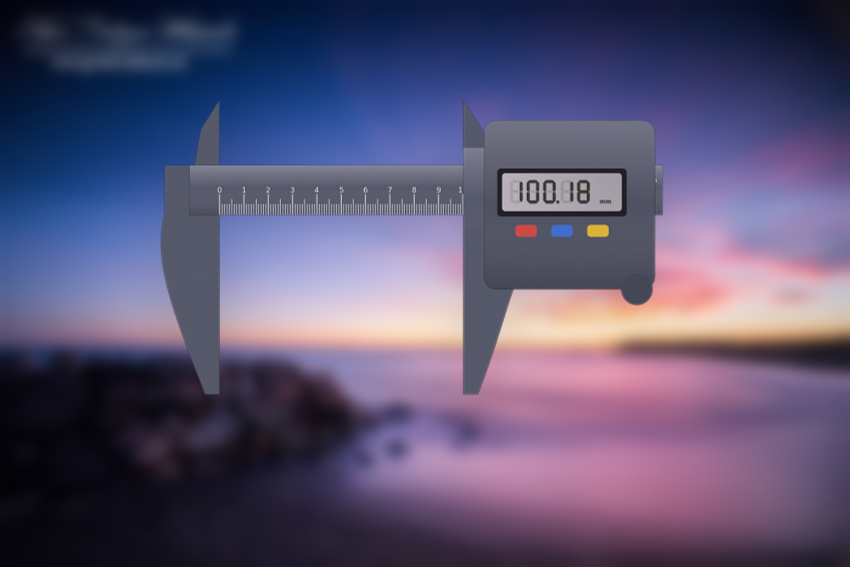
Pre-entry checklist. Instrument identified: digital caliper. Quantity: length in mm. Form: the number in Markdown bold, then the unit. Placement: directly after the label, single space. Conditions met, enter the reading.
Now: **100.18** mm
